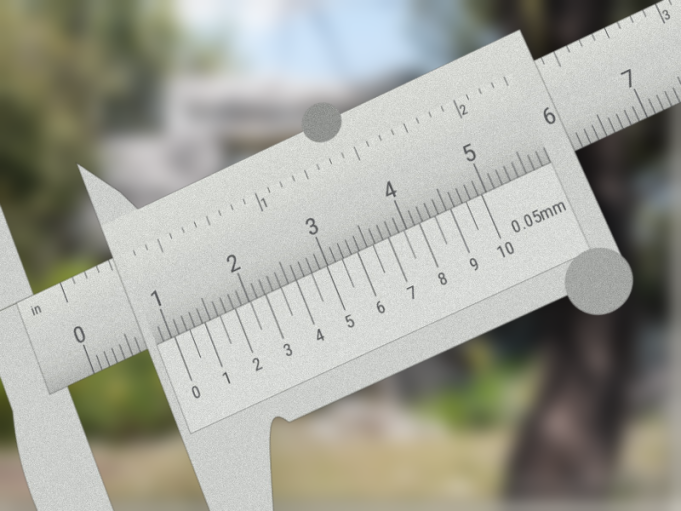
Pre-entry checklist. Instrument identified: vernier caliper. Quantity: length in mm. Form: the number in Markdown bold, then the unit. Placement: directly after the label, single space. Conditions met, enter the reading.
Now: **10.4** mm
